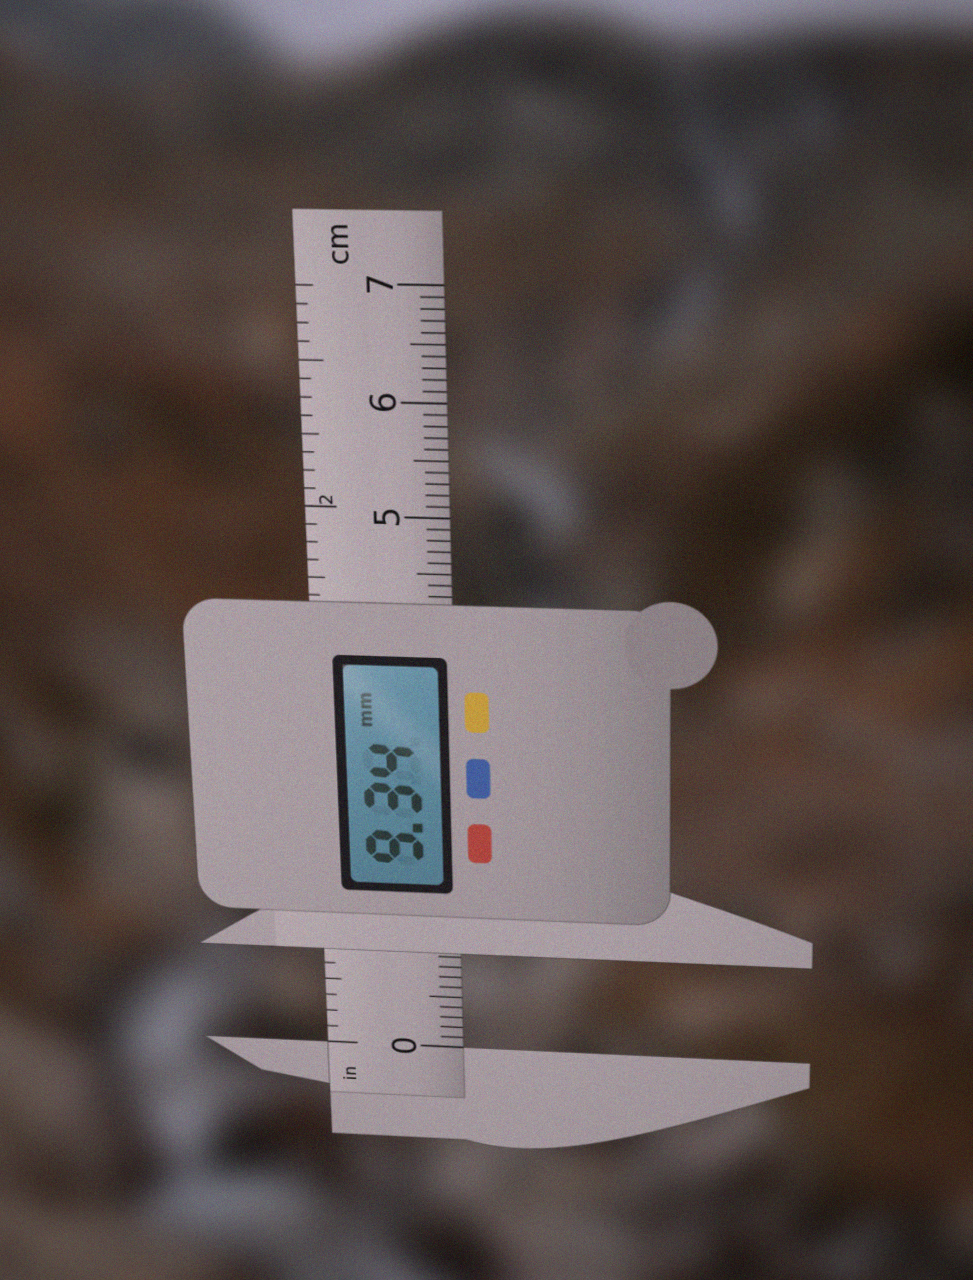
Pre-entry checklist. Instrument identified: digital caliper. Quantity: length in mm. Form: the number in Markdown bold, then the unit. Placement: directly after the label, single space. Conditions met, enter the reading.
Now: **9.34** mm
